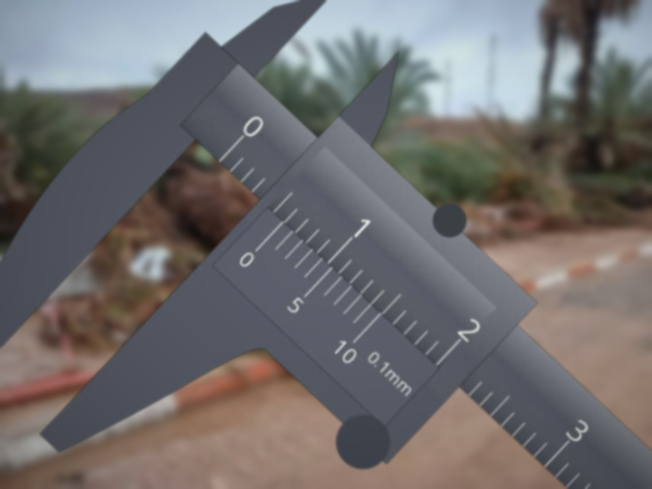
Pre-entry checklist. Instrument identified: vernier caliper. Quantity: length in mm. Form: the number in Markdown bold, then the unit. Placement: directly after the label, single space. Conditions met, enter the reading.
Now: **5.9** mm
